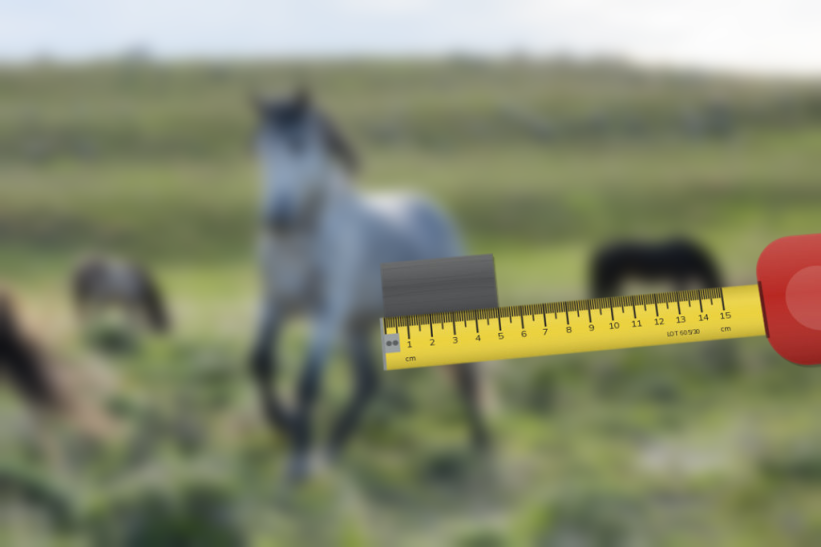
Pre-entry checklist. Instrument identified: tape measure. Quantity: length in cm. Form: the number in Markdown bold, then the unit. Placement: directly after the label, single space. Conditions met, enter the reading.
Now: **5** cm
